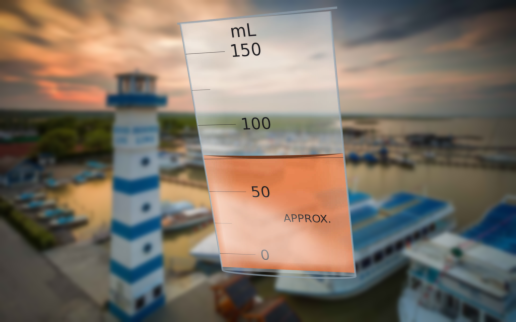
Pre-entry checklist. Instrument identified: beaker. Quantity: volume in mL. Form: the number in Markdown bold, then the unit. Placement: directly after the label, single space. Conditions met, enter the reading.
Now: **75** mL
